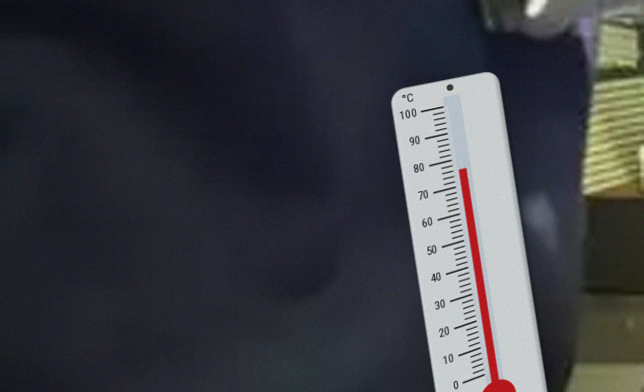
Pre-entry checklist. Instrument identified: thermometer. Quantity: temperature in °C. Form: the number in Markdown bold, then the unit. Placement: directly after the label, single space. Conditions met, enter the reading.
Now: **76** °C
